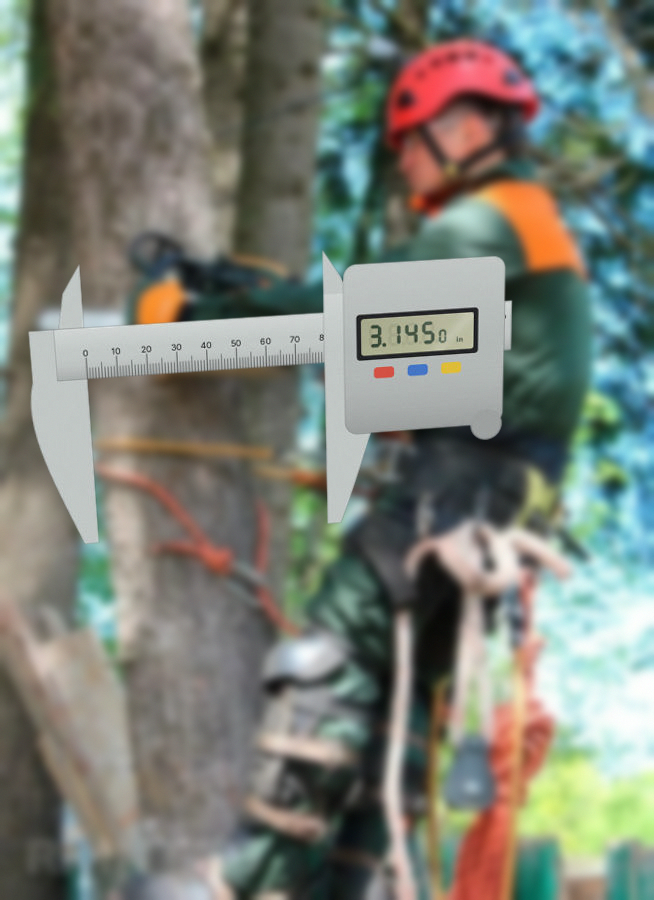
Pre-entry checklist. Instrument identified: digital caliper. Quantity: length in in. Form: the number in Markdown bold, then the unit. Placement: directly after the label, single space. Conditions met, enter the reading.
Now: **3.1450** in
